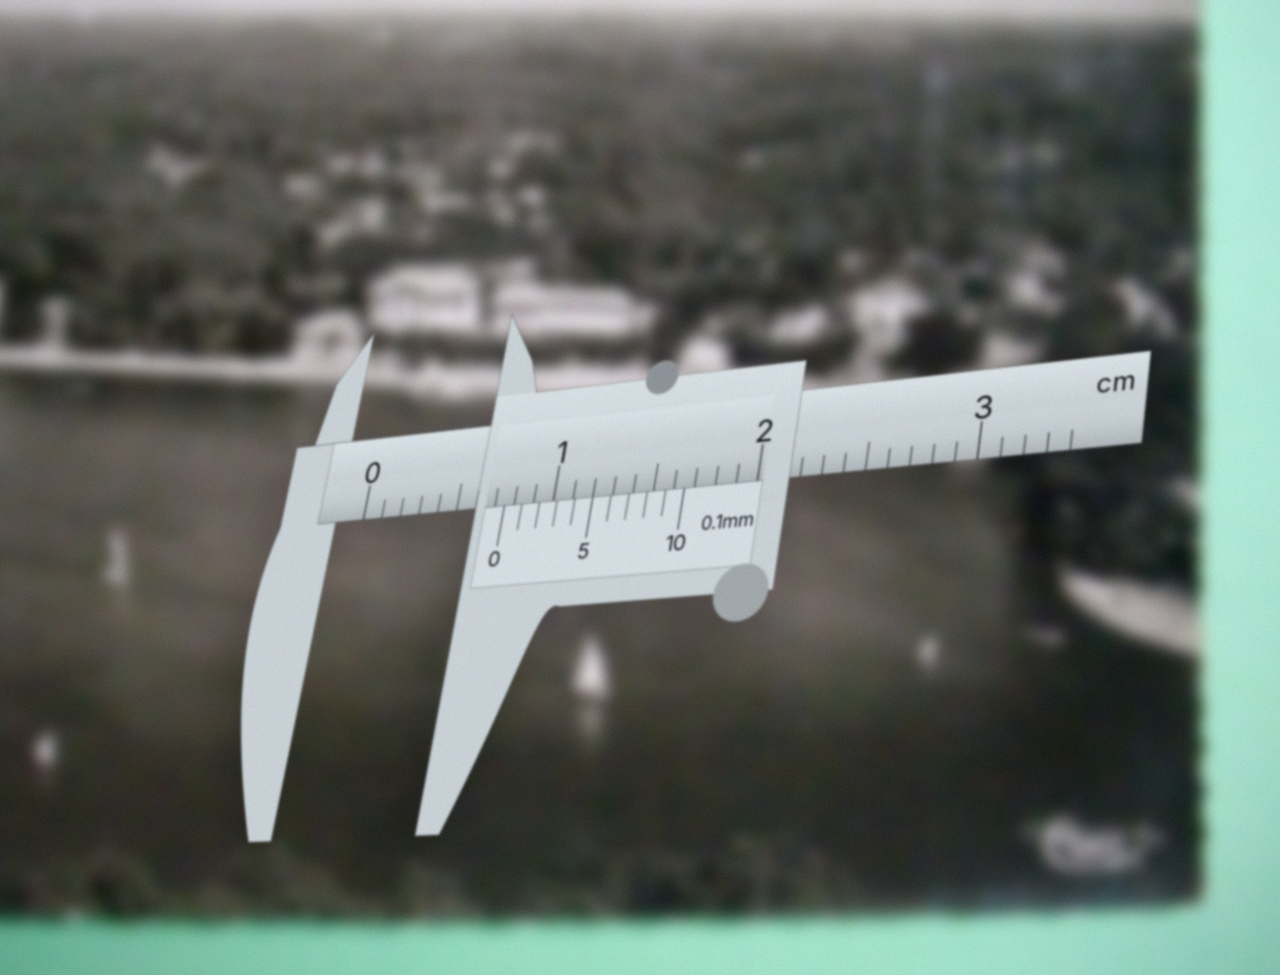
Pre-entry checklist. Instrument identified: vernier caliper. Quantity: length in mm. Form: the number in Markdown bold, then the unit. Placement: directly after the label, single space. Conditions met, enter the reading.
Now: **7.5** mm
